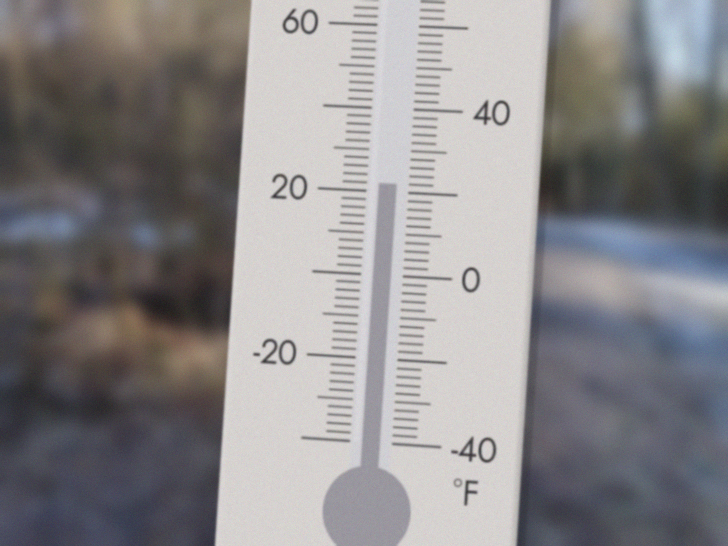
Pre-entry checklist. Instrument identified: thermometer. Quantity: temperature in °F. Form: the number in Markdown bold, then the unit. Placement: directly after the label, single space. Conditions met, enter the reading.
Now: **22** °F
